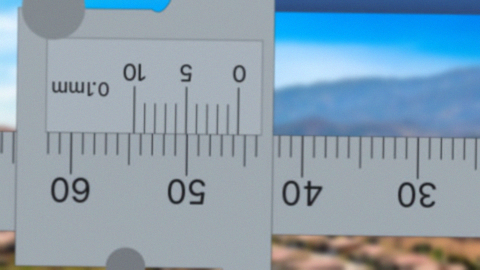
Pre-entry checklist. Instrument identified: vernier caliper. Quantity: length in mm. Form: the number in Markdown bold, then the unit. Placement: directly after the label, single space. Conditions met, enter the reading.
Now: **45.6** mm
